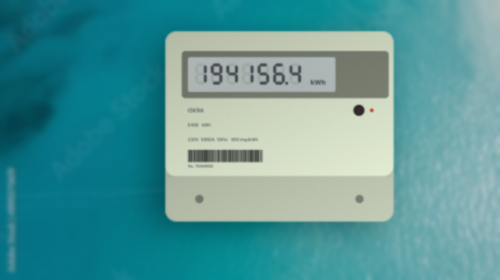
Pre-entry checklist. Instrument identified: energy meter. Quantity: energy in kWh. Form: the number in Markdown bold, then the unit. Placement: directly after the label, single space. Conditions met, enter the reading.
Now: **194156.4** kWh
